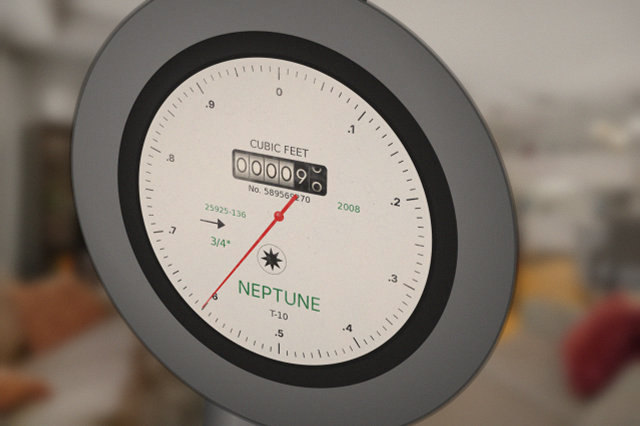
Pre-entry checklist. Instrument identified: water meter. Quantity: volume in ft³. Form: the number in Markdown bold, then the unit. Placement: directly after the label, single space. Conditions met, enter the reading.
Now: **98.60** ft³
